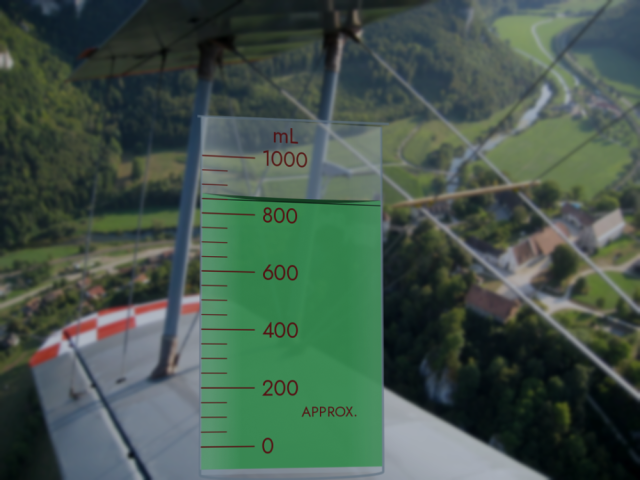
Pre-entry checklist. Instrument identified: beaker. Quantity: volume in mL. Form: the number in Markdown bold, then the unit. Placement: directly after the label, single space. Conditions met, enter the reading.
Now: **850** mL
